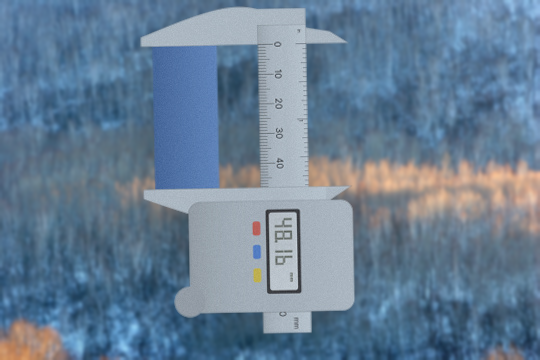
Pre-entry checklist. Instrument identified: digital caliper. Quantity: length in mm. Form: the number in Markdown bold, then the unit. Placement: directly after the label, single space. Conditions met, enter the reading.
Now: **48.16** mm
